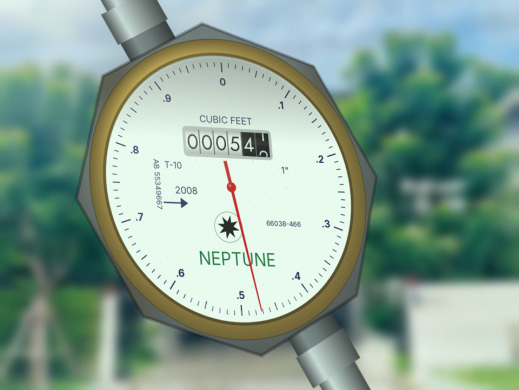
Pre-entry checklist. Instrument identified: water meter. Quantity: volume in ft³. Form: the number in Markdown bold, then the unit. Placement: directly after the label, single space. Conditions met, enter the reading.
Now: **541.47** ft³
